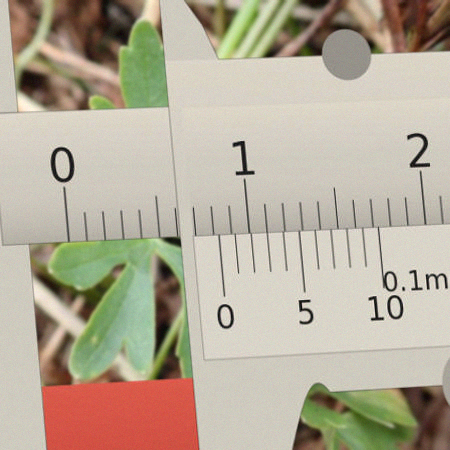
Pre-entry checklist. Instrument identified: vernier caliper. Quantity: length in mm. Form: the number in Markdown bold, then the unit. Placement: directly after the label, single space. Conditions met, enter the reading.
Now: **8.3** mm
